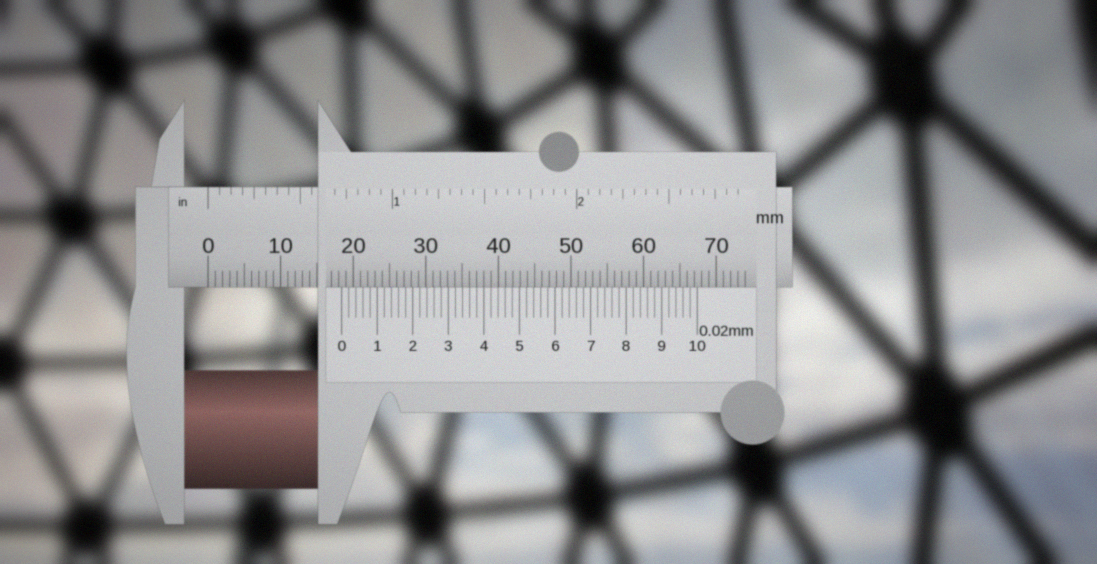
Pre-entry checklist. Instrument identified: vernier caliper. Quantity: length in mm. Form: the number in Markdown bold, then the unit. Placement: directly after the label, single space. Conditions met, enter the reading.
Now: **18.4** mm
